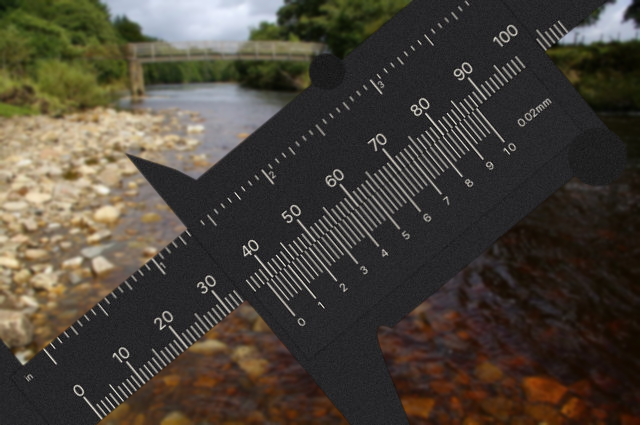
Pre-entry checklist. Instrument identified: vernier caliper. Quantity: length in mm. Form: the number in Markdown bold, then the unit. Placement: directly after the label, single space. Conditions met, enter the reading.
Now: **38.6** mm
